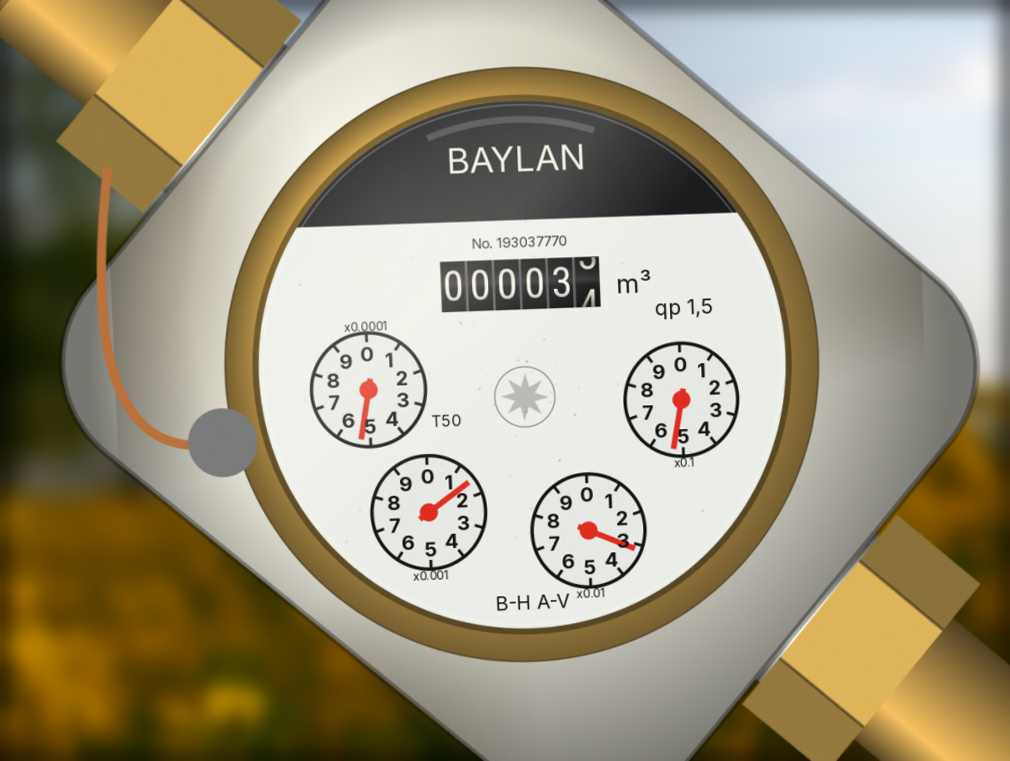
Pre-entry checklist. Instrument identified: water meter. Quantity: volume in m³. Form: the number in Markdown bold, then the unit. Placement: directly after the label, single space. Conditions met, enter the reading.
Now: **33.5315** m³
